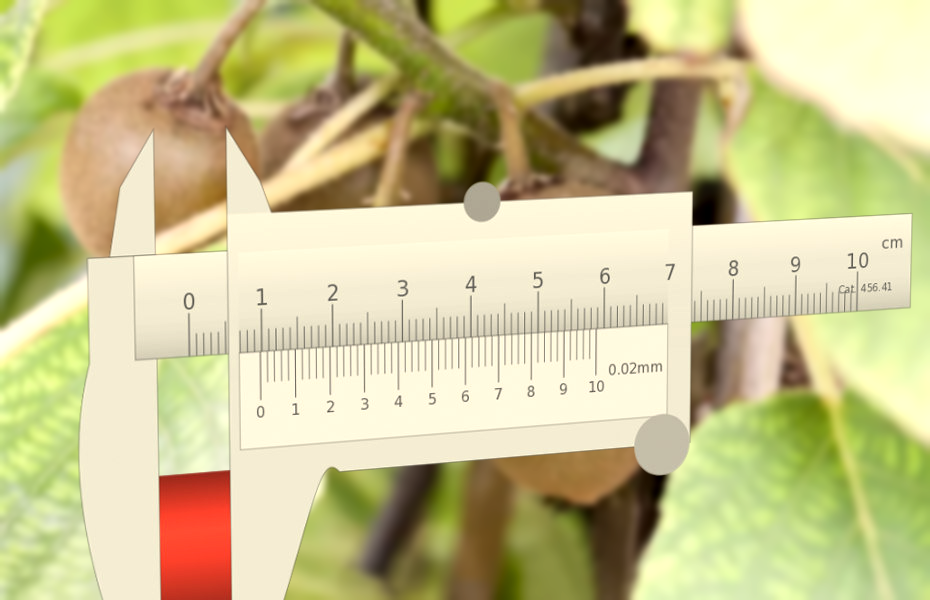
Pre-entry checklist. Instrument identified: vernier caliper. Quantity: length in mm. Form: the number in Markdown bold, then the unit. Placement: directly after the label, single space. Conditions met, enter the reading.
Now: **9.8** mm
